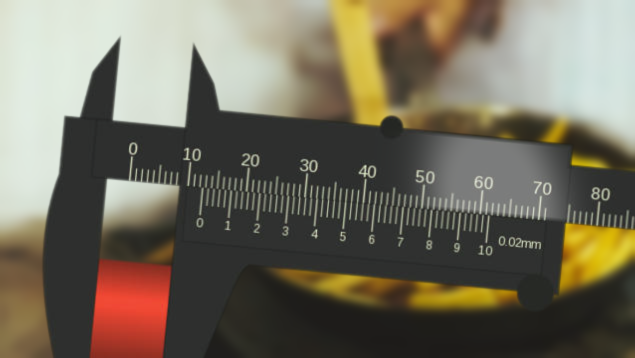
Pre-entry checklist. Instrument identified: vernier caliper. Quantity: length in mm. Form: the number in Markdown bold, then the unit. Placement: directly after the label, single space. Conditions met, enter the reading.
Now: **12.5** mm
